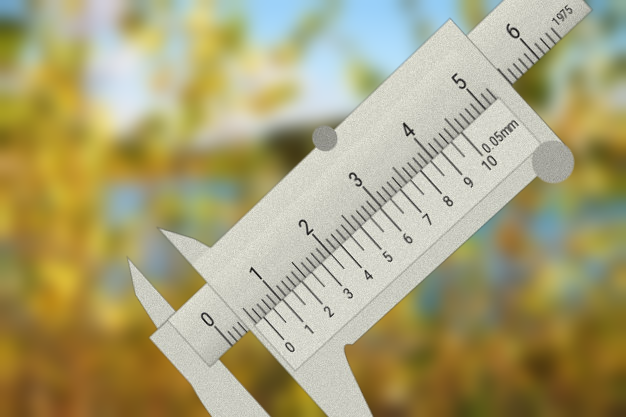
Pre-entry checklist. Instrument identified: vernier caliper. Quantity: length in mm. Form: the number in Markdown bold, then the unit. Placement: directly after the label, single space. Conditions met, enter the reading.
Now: **6.4** mm
